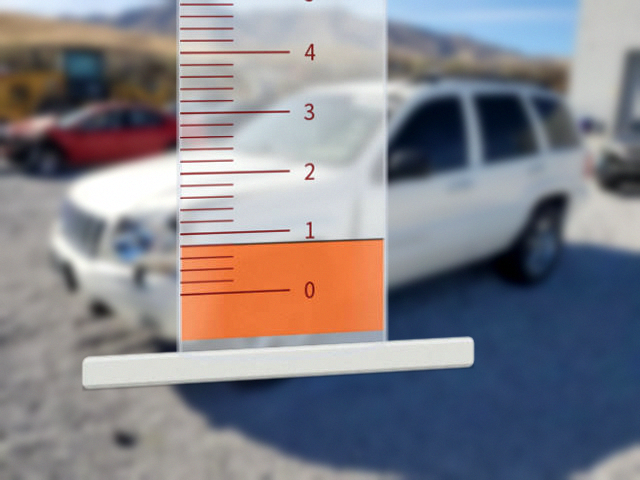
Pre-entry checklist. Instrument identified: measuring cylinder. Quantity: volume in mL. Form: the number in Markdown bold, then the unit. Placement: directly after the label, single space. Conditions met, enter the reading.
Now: **0.8** mL
